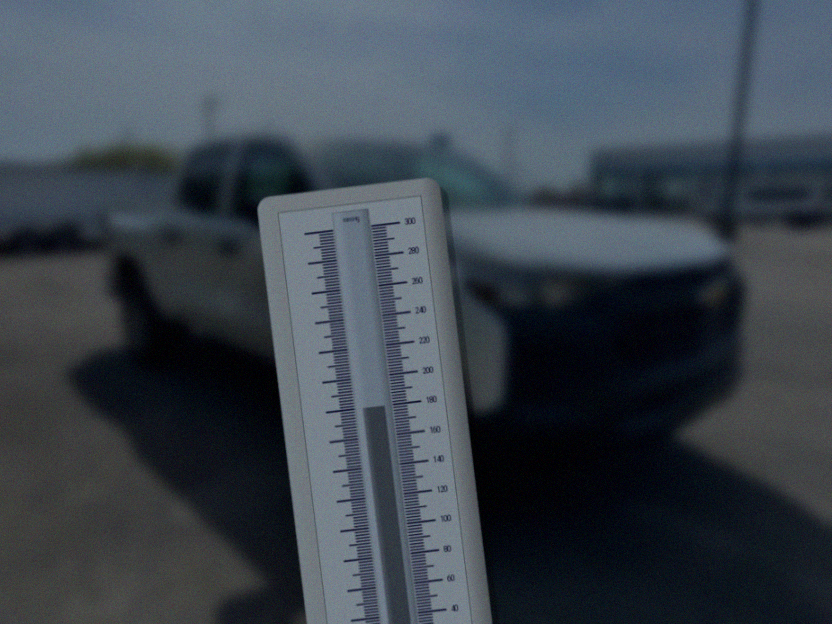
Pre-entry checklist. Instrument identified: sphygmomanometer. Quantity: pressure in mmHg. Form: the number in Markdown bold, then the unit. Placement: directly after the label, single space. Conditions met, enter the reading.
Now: **180** mmHg
